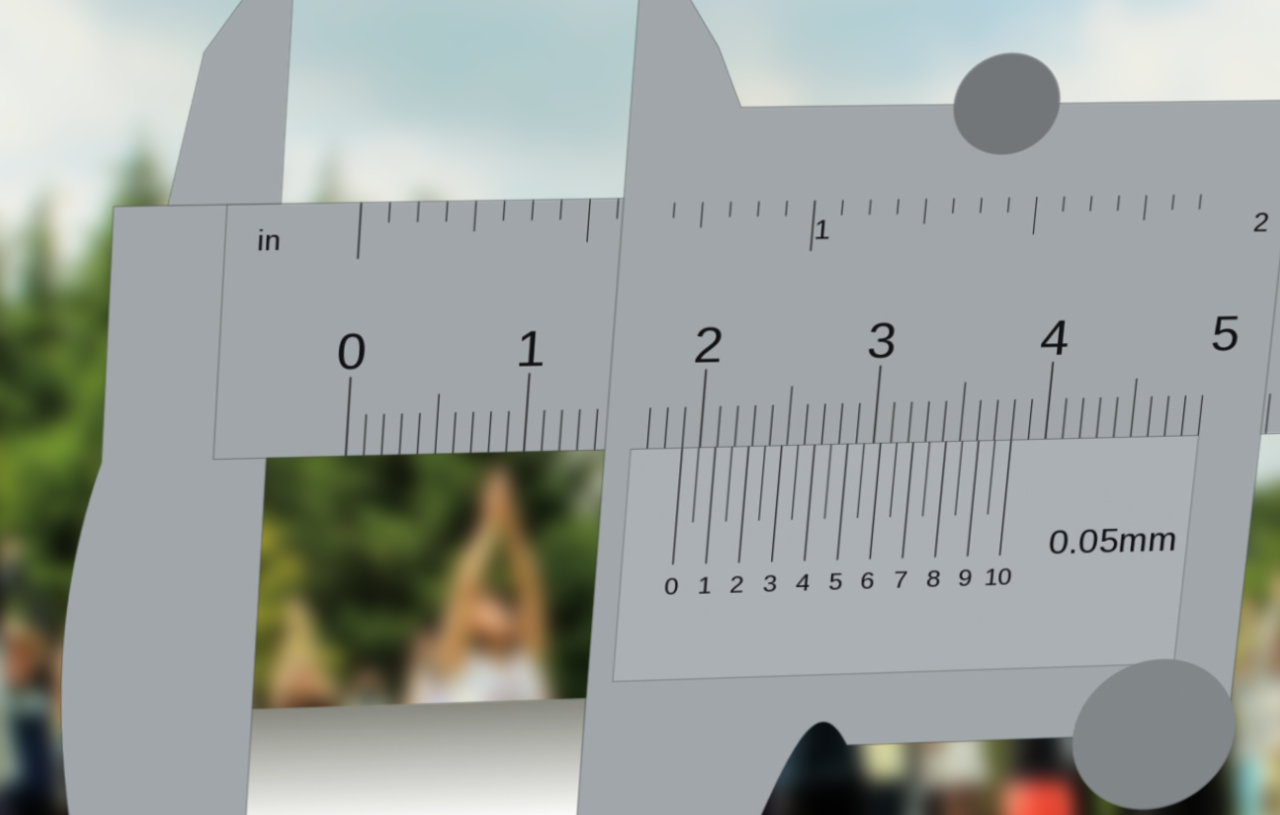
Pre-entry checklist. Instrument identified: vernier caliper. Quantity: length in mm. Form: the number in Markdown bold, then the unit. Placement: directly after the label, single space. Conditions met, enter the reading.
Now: **19.0** mm
